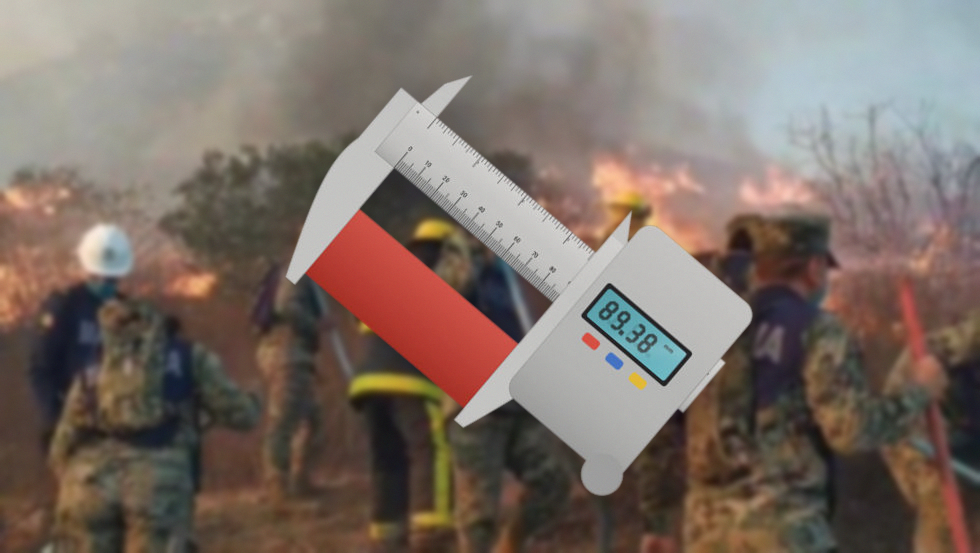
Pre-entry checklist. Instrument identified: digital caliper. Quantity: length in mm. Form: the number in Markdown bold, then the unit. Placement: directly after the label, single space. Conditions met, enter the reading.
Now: **89.38** mm
